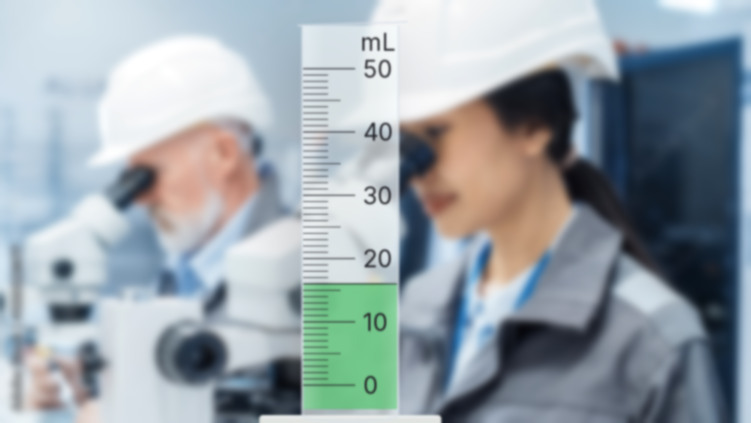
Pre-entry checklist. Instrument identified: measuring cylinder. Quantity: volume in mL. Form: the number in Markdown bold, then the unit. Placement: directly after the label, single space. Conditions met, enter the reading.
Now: **16** mL
